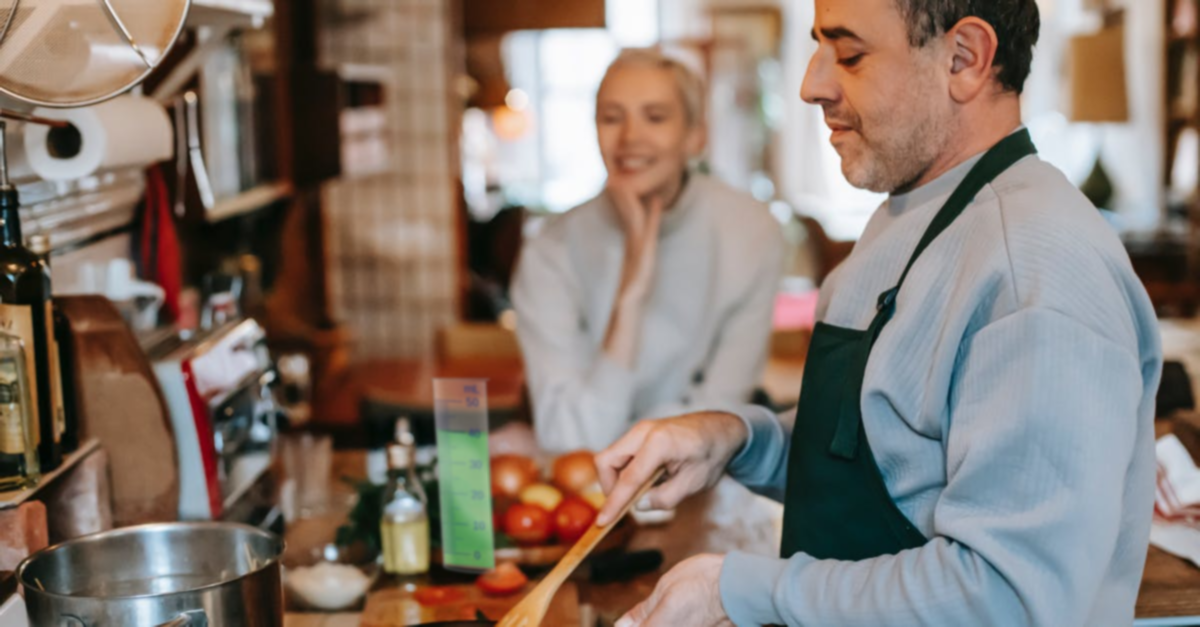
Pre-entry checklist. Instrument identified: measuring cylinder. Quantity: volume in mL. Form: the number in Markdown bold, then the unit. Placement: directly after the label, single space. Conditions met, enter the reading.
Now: **40** mL
